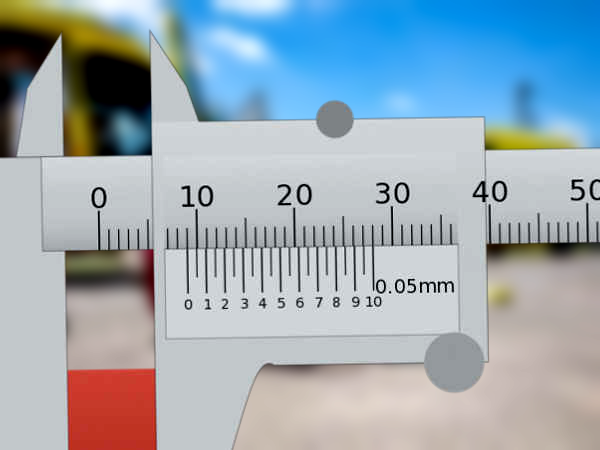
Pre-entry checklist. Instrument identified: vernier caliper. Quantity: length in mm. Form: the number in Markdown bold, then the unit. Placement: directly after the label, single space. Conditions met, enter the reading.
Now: **9.0** mm
